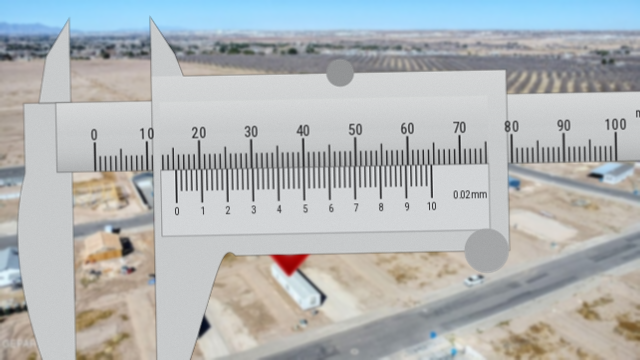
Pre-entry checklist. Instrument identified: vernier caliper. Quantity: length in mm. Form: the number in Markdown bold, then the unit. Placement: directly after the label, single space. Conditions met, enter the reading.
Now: **15.5** mm
